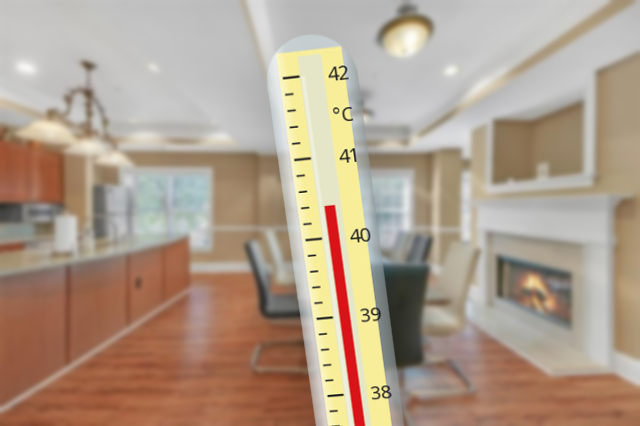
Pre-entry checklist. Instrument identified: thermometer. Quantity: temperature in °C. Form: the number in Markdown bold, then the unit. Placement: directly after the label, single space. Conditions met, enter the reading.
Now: **40.4** °C
